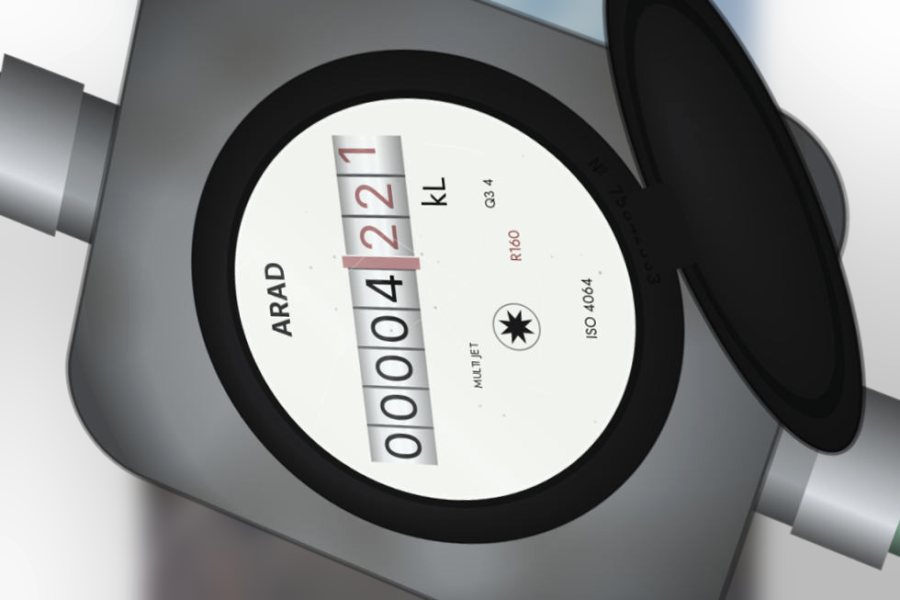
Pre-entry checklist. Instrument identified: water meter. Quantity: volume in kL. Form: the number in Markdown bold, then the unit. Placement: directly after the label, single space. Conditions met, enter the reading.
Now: **4.221** kL
